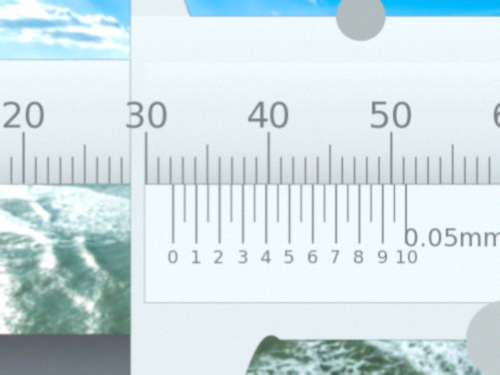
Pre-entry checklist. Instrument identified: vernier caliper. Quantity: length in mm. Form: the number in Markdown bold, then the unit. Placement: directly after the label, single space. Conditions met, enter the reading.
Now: **32.2** mm
